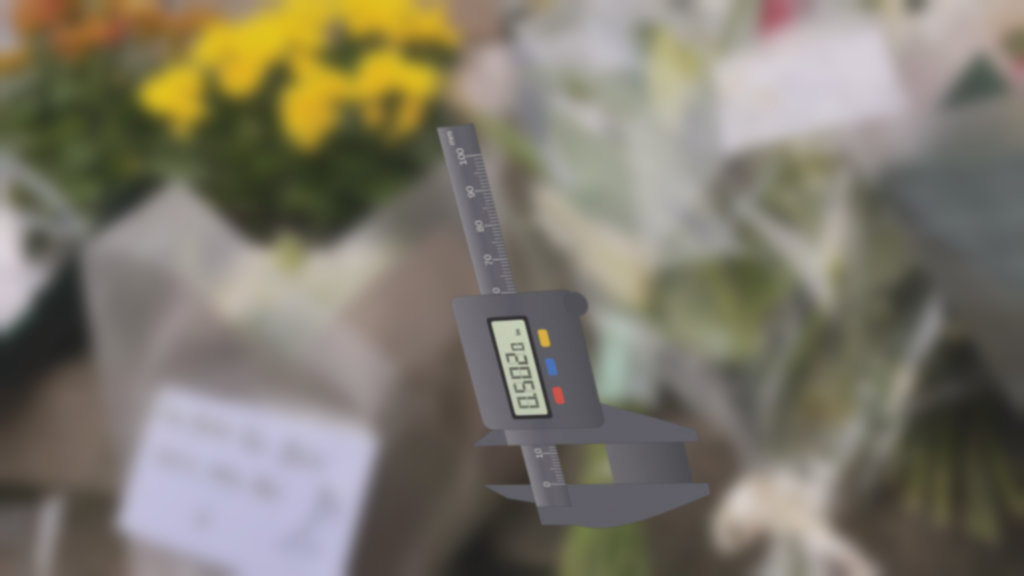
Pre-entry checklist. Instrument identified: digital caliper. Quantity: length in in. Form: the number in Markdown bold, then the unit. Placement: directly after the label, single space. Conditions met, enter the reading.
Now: **0.5020** in
